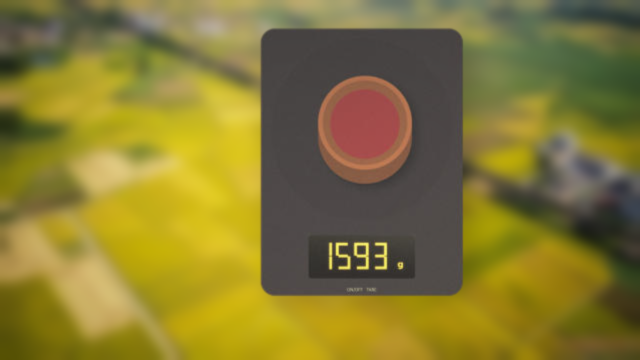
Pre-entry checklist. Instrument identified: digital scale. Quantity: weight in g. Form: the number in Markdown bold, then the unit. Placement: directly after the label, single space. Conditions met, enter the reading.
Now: **1593** g
